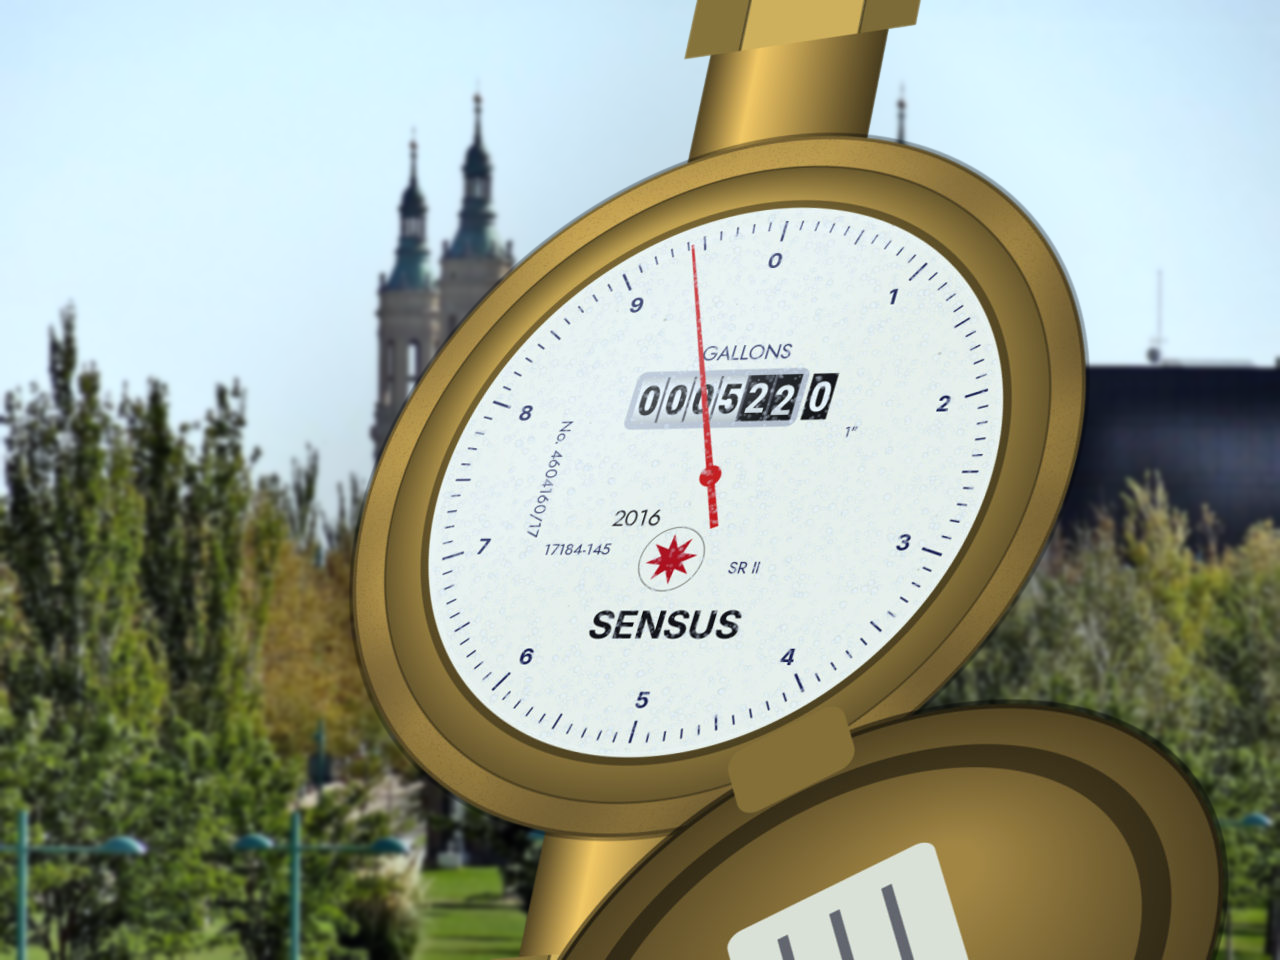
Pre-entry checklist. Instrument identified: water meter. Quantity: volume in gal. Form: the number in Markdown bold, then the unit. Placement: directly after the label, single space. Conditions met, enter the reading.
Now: **5219.4** gal
